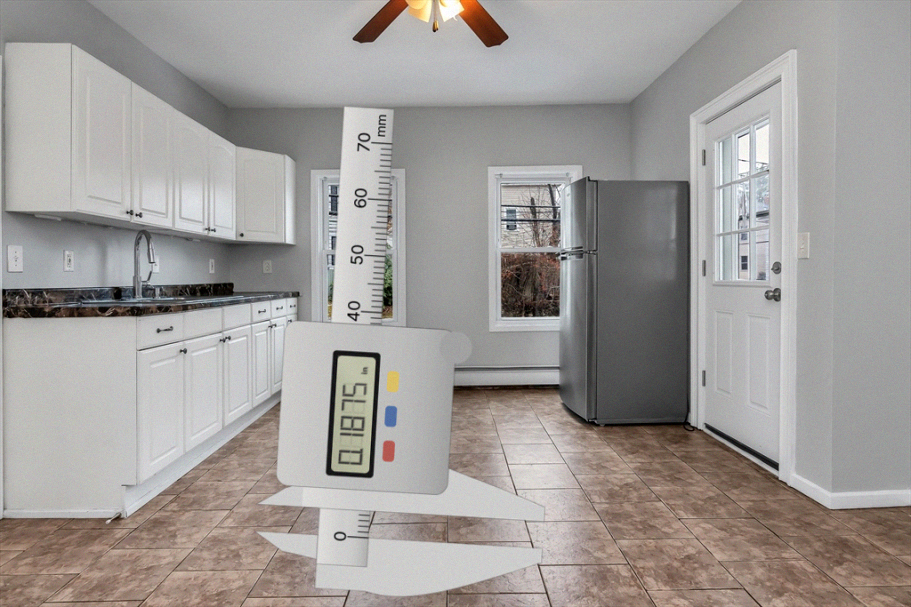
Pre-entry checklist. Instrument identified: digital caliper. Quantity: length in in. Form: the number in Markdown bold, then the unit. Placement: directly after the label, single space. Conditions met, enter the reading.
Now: **0.1875** in
